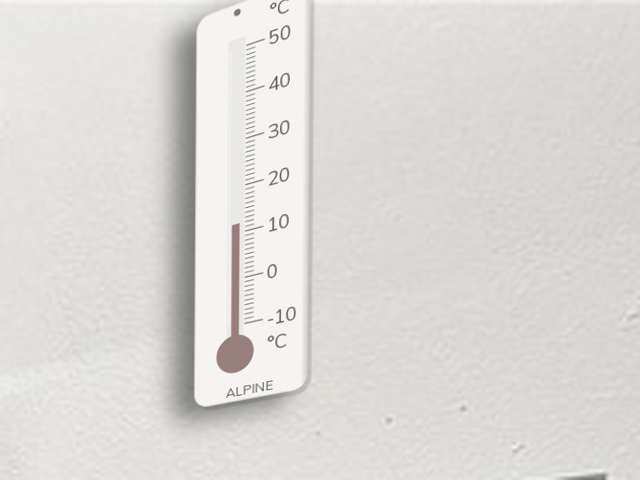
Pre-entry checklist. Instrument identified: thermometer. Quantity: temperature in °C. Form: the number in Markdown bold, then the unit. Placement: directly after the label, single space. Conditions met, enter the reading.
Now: **12** °C
